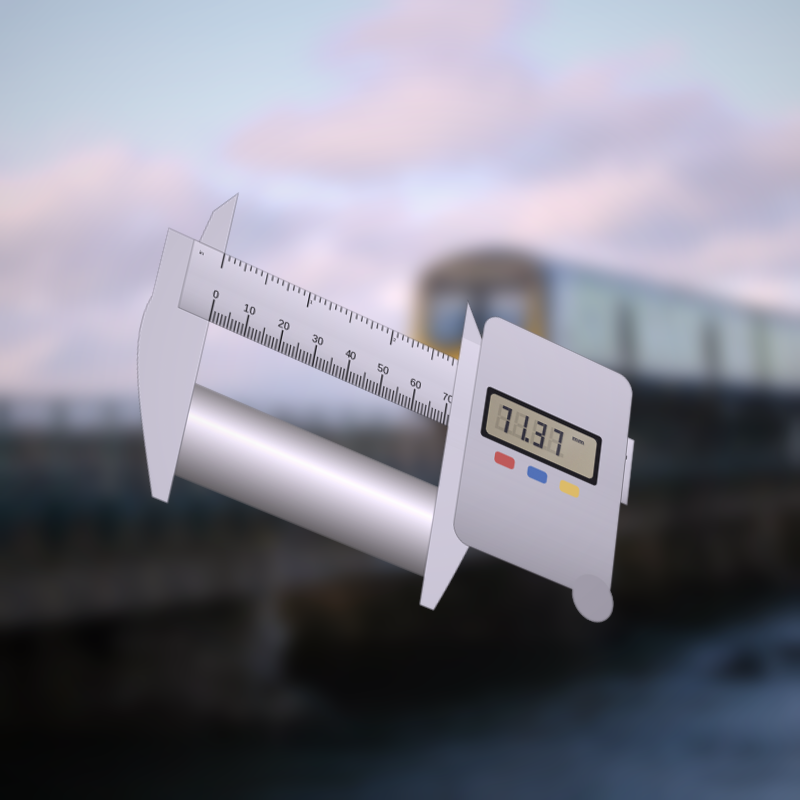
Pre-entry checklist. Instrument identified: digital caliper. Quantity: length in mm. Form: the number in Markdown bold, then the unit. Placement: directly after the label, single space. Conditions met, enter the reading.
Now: **71.37** mm
